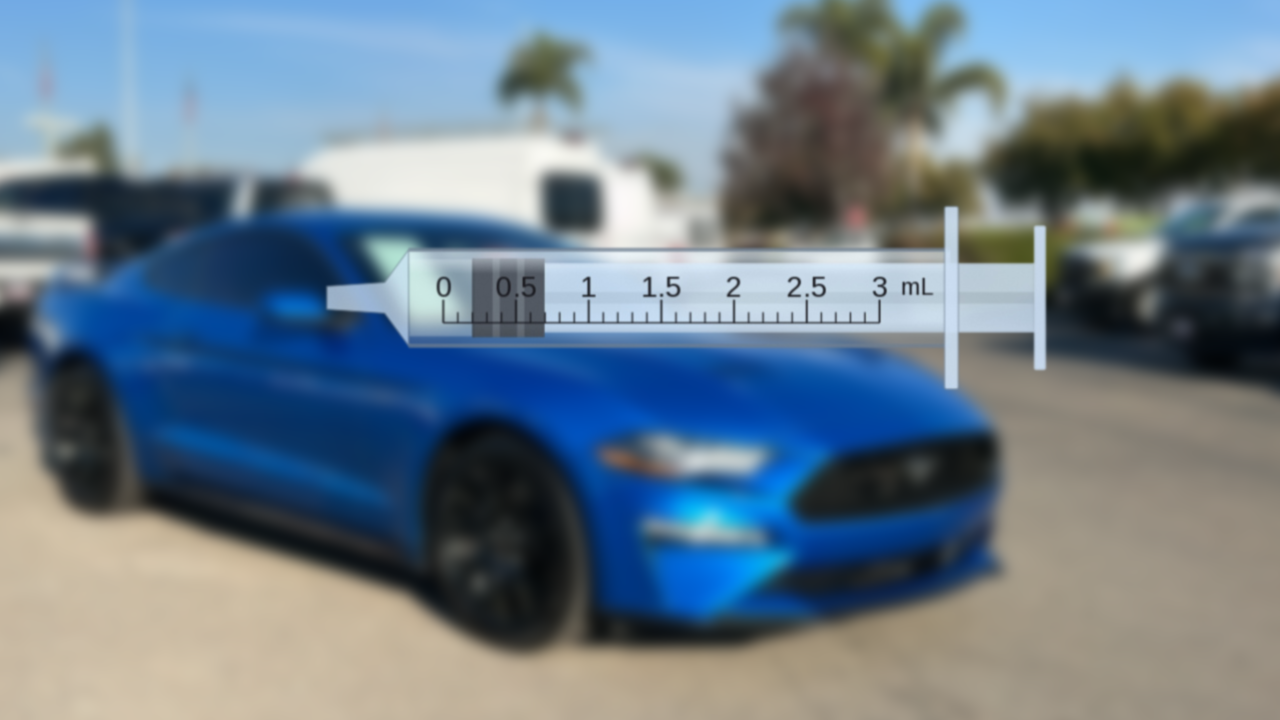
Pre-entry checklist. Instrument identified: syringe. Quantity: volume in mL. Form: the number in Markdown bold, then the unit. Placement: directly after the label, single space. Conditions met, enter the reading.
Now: **0.2** mL
